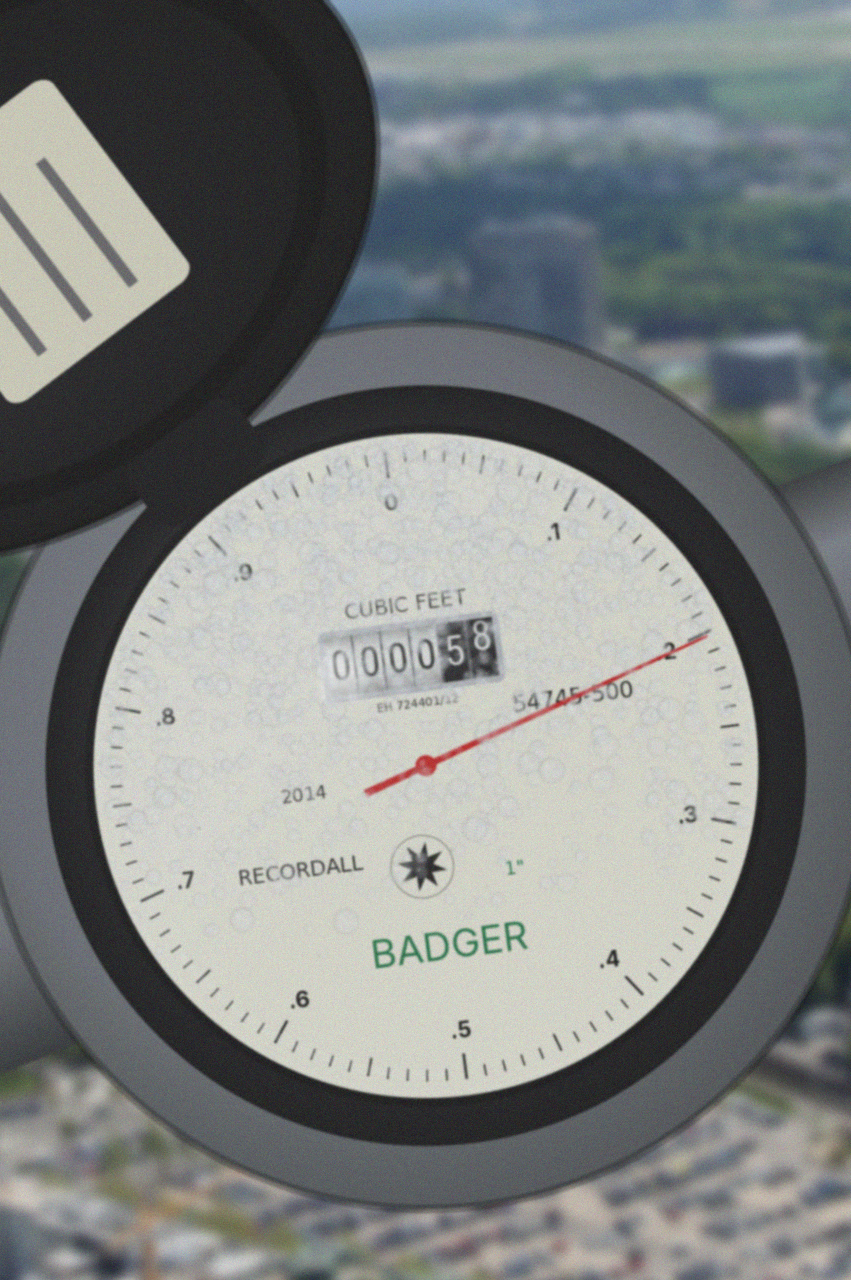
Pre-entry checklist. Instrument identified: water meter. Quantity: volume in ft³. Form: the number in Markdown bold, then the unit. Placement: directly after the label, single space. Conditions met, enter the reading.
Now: **58.20** ft³
